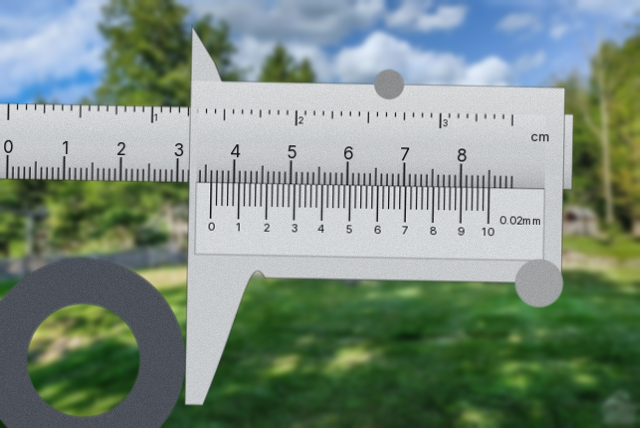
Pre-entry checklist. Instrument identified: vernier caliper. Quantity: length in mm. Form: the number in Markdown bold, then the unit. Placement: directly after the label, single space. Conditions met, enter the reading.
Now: **36.0** mm
